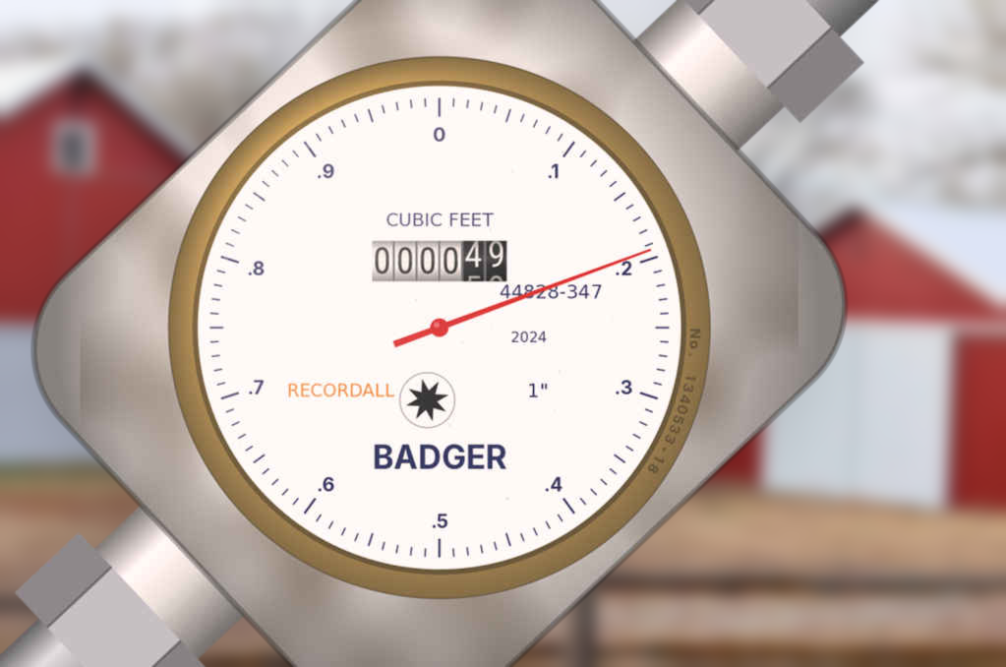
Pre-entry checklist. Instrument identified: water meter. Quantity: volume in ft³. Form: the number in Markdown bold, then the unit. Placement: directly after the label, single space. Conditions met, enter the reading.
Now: **49.19** ft³
